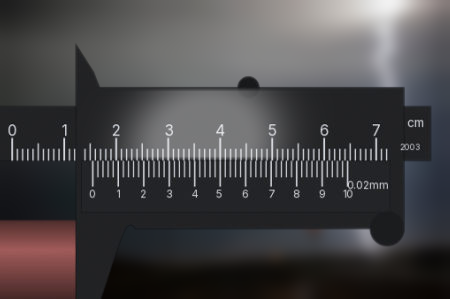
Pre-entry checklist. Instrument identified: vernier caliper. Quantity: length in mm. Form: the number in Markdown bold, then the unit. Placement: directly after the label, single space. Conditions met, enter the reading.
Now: **15.5** mm
